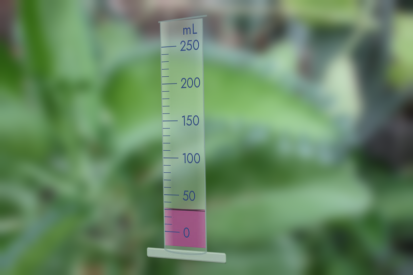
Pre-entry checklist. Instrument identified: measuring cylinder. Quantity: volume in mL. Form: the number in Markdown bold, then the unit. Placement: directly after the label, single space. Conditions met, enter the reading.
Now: **30** mL
